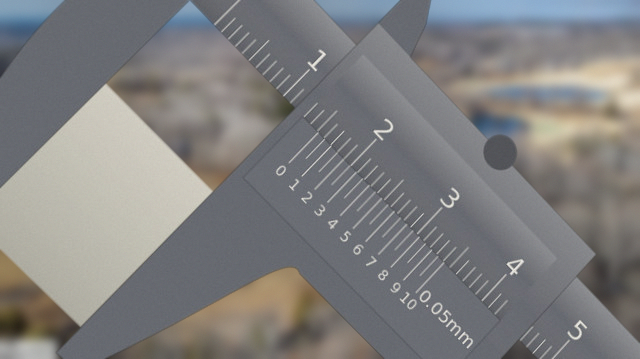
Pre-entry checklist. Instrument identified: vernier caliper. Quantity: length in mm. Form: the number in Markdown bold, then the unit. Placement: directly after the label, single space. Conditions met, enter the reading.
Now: **15.2** mm
